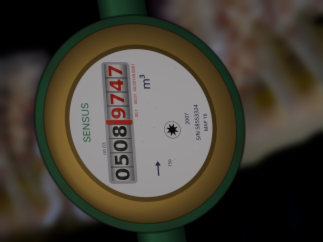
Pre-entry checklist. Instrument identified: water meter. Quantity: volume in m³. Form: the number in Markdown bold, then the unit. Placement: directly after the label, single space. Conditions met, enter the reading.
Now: **508.9747** m³
